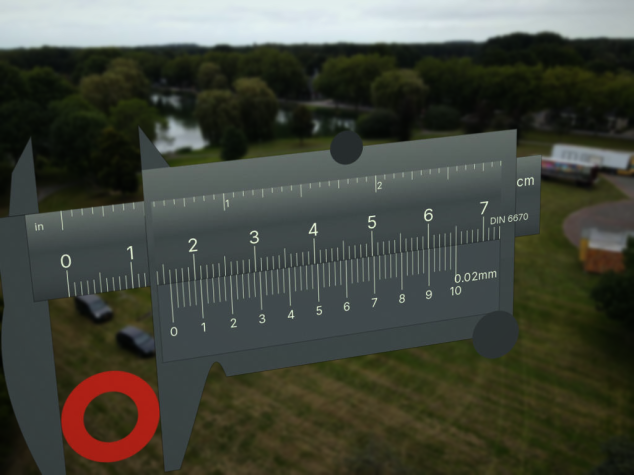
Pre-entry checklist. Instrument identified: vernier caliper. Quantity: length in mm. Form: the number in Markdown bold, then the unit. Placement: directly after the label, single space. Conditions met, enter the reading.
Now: **16.0** mm
